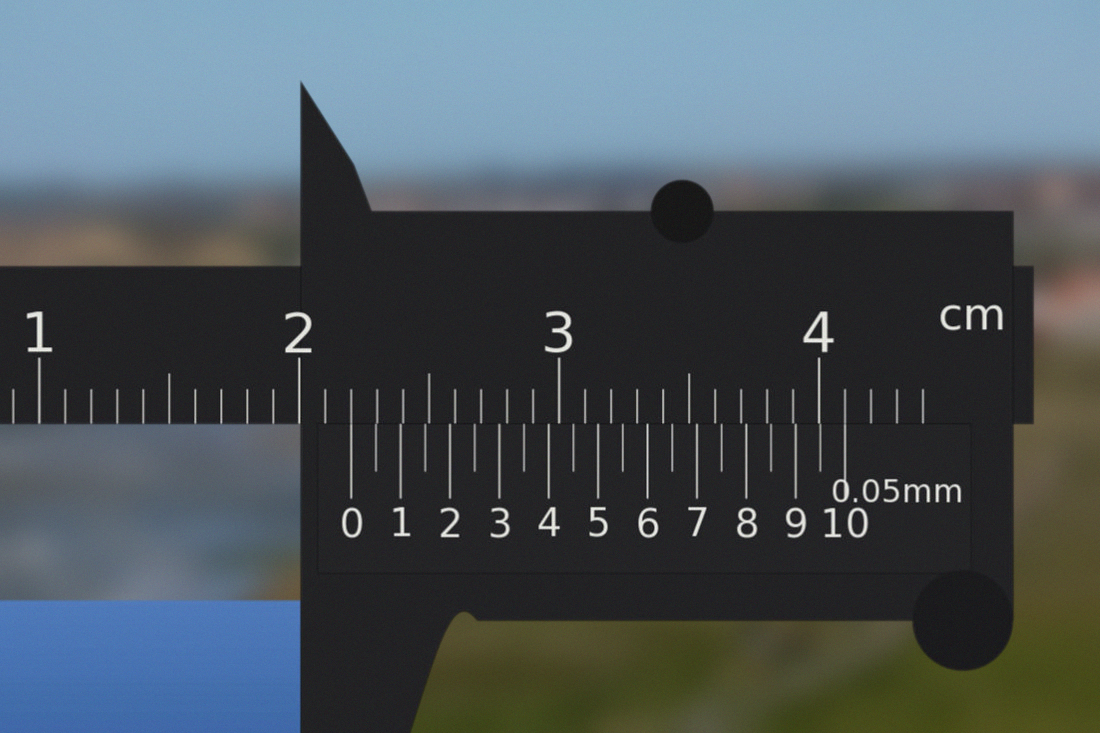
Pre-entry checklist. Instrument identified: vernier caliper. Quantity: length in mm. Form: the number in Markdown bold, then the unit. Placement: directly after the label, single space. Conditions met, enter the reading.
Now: **22.00** mm
